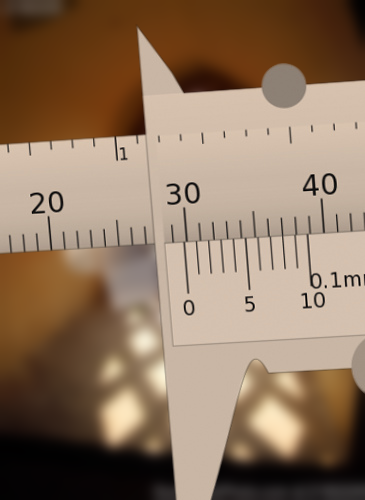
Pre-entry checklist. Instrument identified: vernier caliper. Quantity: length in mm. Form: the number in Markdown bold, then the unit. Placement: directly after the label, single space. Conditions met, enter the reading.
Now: **29.8** mm
